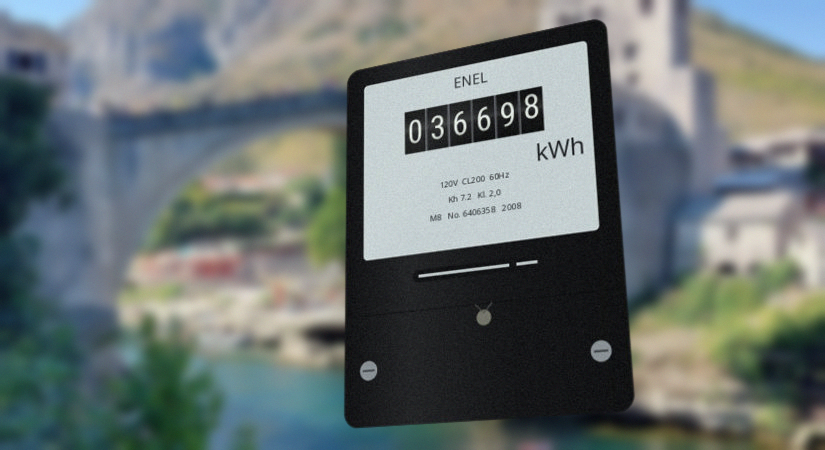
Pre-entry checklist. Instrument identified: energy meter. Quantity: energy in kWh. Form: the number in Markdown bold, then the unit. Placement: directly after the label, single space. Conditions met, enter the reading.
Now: **36698** kWh
